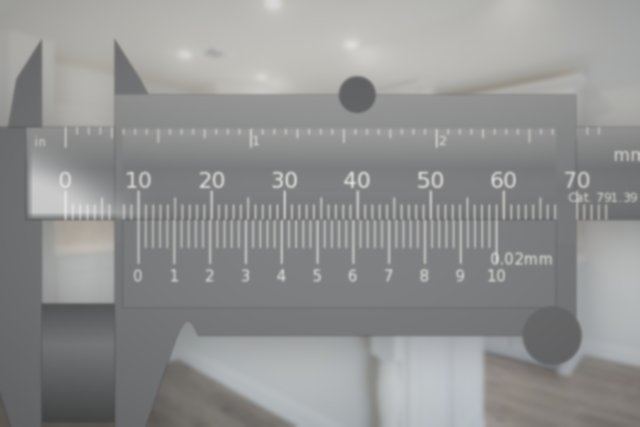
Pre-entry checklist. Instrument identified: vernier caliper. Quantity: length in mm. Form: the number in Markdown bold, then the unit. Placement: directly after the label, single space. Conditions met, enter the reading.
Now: **10.0** mm
